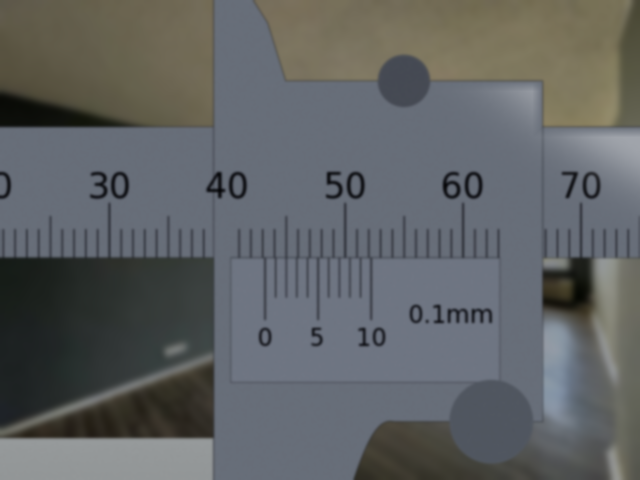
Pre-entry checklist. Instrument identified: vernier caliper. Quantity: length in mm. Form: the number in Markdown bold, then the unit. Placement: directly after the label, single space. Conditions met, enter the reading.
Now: **43.2** mm
